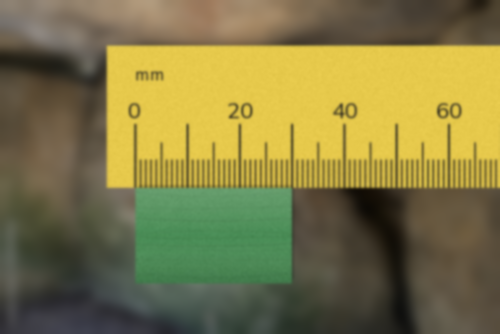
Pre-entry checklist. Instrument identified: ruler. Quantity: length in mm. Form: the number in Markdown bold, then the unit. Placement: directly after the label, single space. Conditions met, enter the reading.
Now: **30** mm
